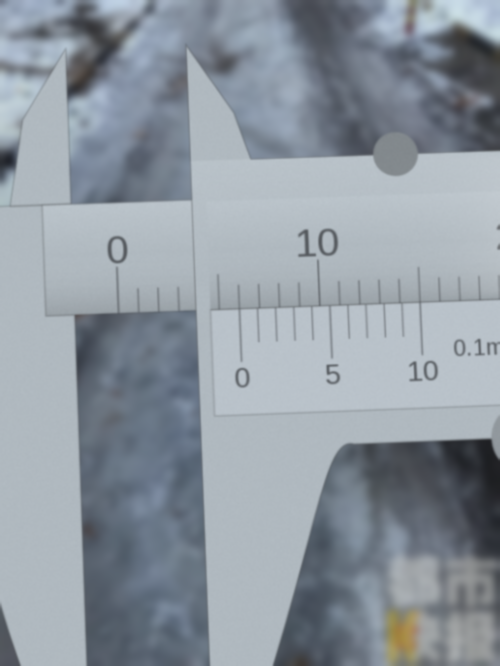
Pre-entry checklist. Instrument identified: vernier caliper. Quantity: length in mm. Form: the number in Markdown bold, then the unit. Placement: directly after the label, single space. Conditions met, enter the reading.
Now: **6.0** mm
